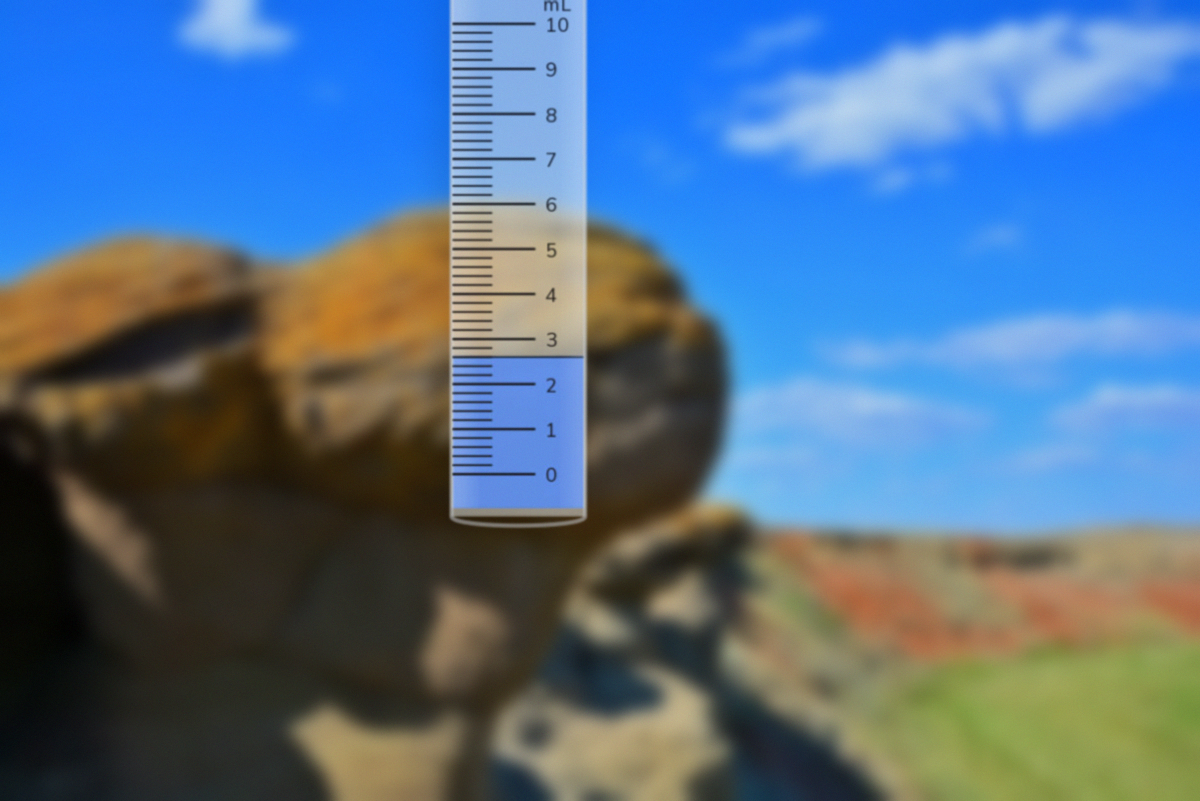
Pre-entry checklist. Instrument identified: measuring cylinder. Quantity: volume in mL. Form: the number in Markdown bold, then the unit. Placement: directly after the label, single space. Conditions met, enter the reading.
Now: **2.6** mL
